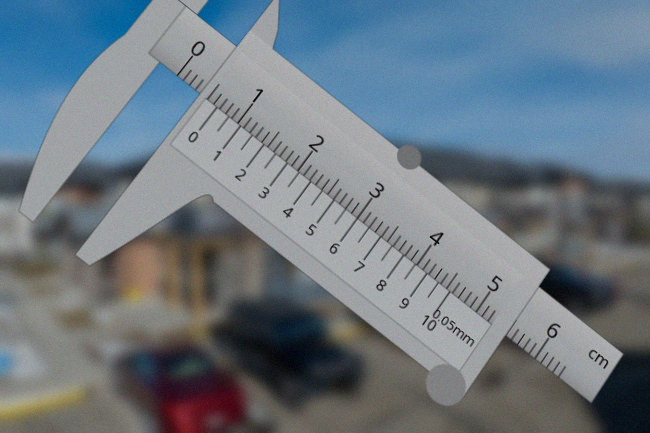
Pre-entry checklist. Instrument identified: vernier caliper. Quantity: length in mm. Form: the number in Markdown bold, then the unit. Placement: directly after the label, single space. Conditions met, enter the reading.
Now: **6.6** mm
